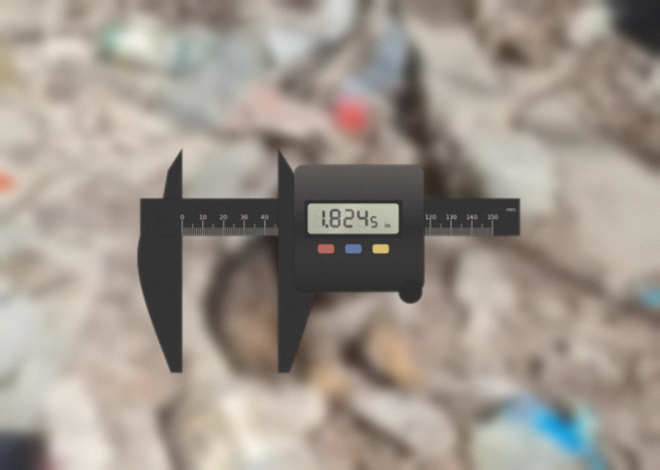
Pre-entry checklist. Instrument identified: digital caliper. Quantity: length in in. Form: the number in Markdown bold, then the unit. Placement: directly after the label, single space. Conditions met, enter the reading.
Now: **1.8245** in
